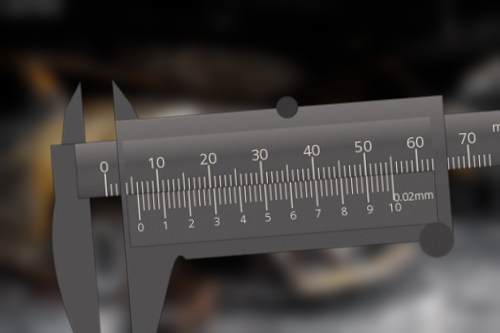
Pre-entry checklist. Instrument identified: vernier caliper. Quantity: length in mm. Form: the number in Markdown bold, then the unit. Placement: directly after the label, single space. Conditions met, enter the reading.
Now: **6.0** mm
